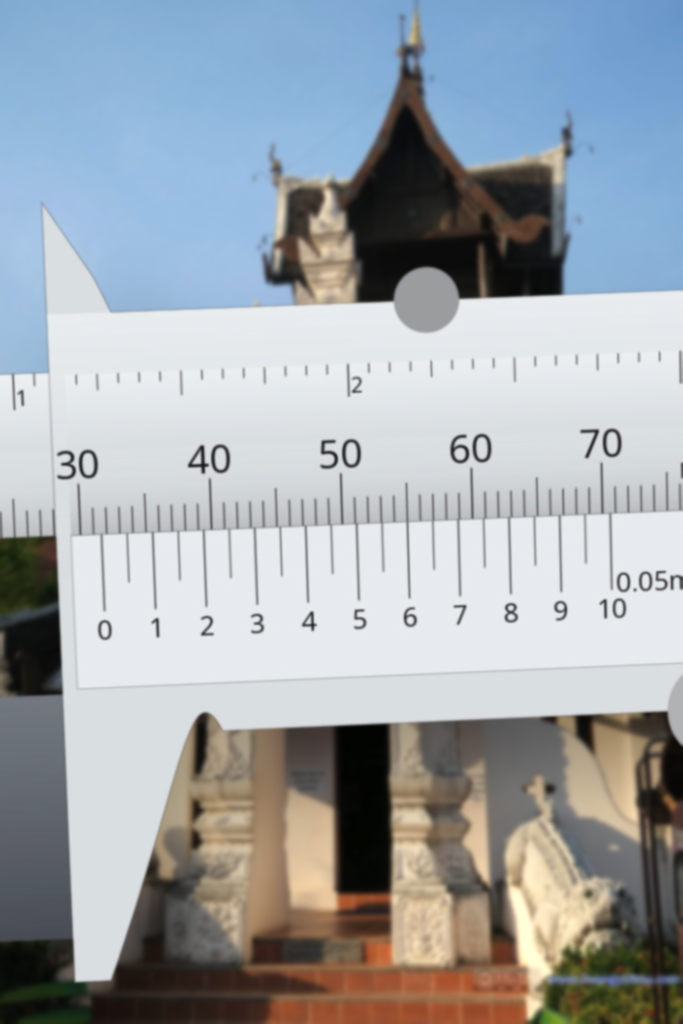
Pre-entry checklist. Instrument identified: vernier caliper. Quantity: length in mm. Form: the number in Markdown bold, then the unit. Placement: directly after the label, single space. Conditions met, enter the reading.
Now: **31.6** mm
